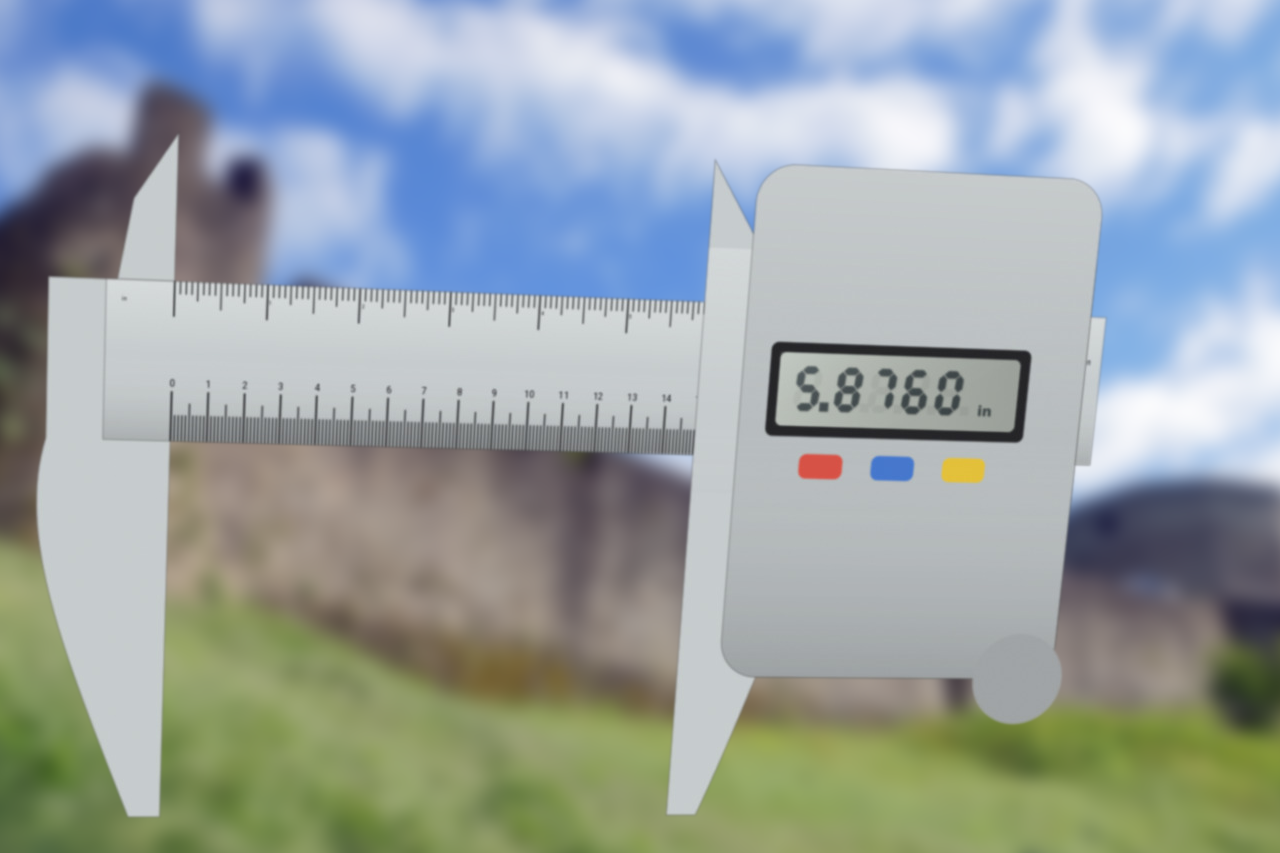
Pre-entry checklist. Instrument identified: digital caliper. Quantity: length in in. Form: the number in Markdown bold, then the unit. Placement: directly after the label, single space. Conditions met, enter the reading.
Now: **5.8760** in
